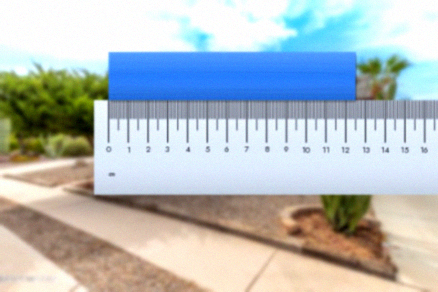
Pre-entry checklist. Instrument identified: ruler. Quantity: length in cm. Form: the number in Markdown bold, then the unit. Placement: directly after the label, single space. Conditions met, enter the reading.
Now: **12.5** cm
